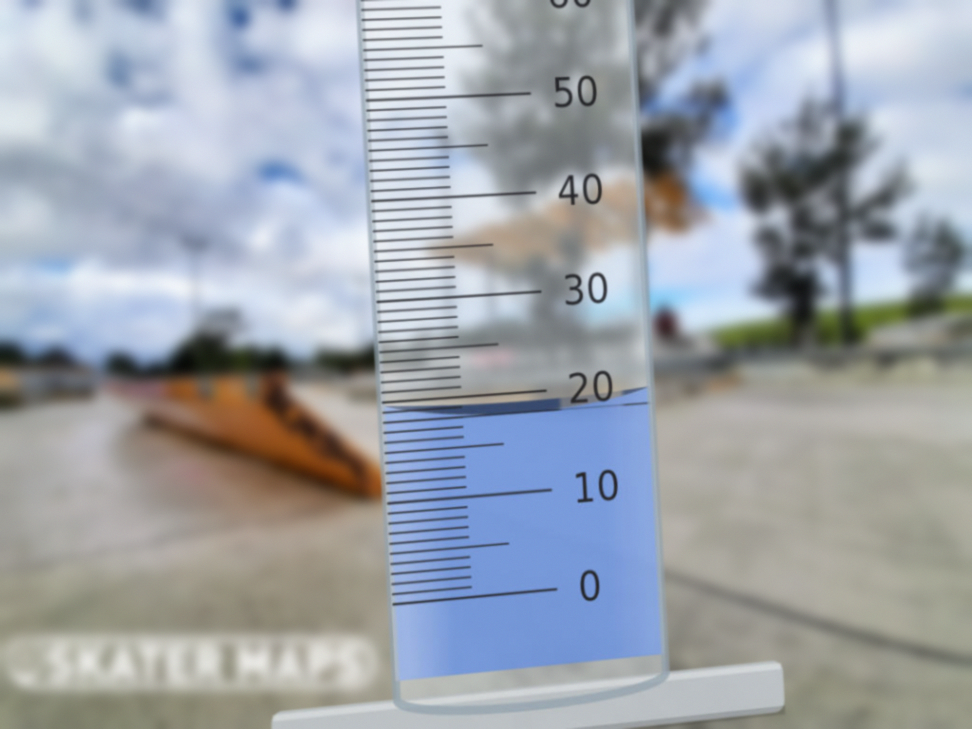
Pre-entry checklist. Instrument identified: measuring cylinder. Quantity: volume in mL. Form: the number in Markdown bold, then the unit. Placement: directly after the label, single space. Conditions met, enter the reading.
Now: **18** mL
